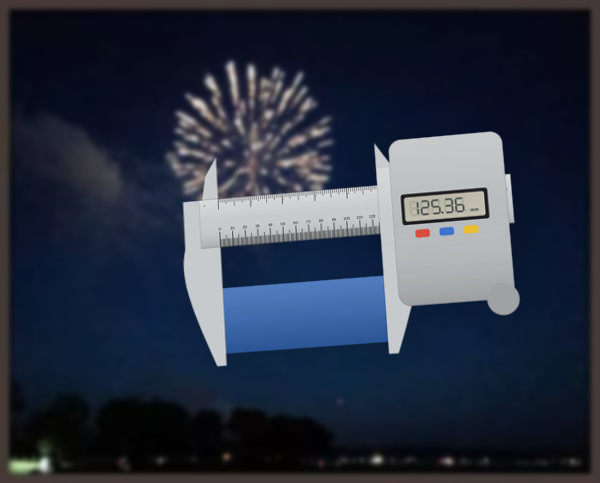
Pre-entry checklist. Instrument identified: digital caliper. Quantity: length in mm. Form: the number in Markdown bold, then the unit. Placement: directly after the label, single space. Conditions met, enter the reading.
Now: **125.36** mm
